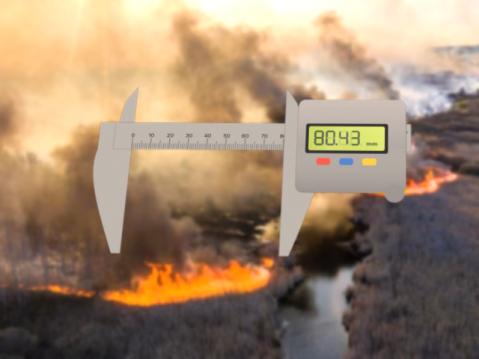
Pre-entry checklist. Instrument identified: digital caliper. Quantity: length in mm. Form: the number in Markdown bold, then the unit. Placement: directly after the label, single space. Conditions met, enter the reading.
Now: **80.43** mm
